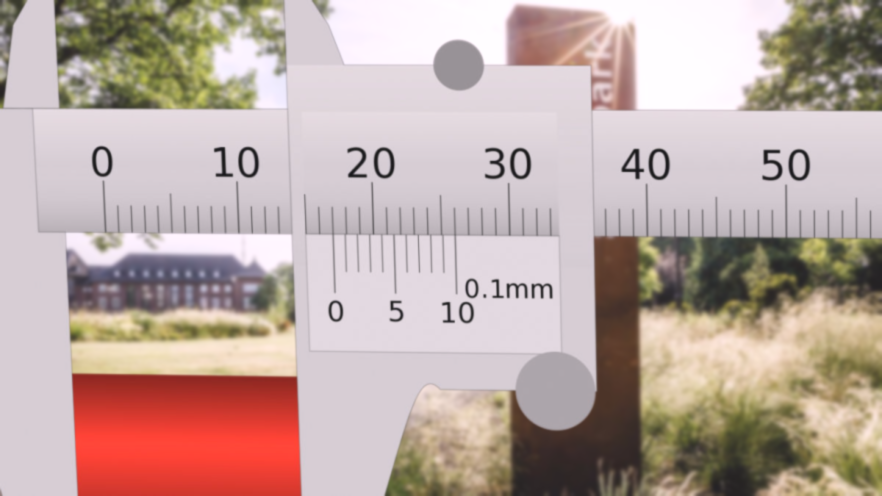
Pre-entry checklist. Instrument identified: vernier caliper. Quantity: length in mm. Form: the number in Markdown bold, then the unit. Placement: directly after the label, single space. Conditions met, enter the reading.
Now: **17.0** mm
